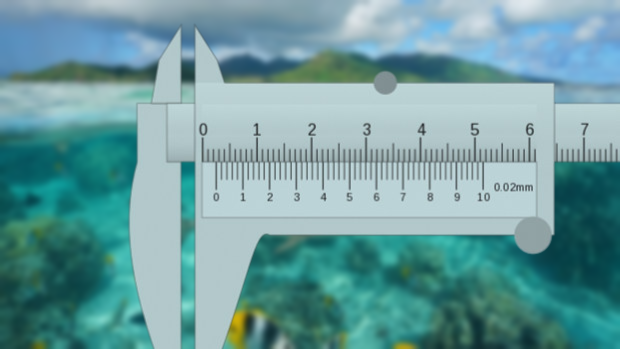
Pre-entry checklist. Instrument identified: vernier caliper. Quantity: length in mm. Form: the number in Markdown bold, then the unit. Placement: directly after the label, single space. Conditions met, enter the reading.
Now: **2.5** mm
